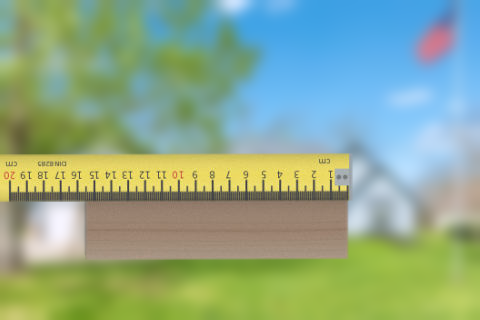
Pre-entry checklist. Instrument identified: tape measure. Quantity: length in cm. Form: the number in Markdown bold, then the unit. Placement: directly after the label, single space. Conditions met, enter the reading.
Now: **15.5** cm
